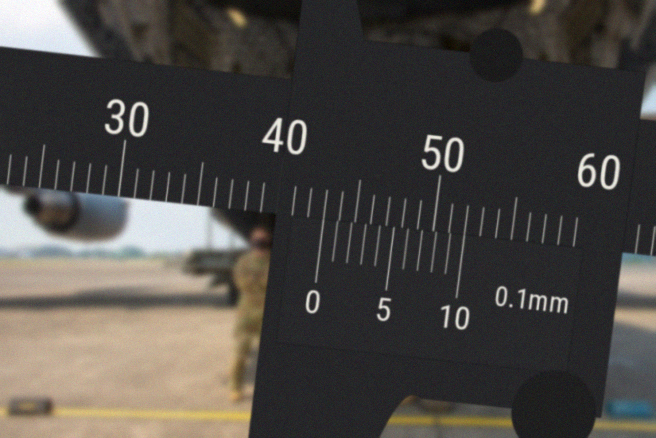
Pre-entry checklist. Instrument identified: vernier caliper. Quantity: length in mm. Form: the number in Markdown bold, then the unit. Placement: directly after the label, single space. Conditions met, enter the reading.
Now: **43.0** mm
